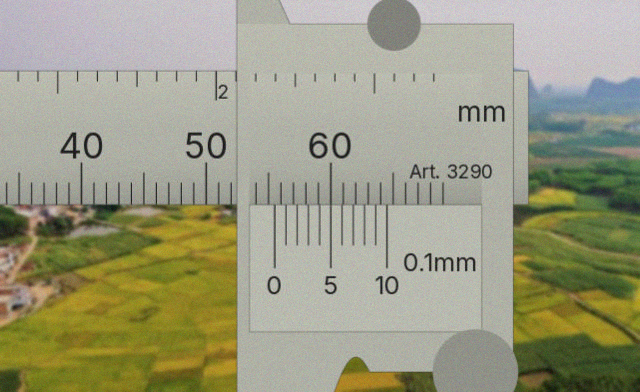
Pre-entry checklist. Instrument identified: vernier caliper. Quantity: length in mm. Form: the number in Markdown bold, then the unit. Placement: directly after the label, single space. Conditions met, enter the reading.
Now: **55.5** mm
